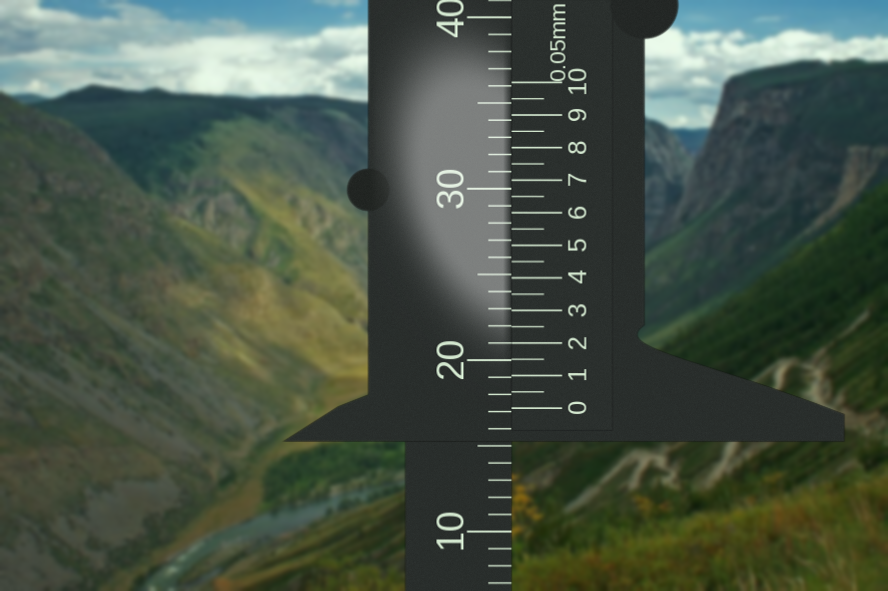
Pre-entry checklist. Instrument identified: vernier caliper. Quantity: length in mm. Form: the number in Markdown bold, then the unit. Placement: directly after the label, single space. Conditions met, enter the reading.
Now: **17.2** mm
